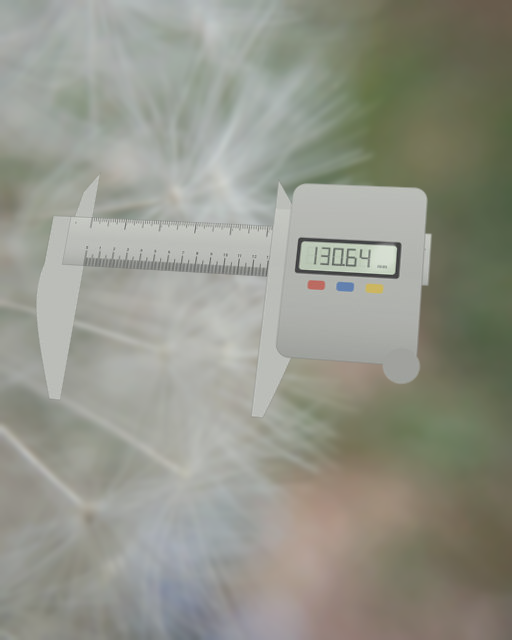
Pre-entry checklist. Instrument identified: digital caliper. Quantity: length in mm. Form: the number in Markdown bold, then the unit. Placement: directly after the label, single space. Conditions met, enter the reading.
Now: **130.64** mm
